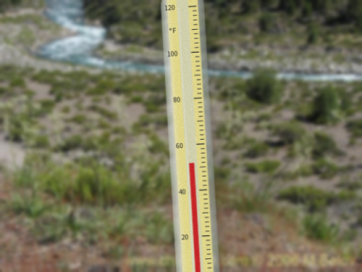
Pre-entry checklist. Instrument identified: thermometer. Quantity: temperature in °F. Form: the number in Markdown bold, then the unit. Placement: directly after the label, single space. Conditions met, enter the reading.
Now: **52** °F
